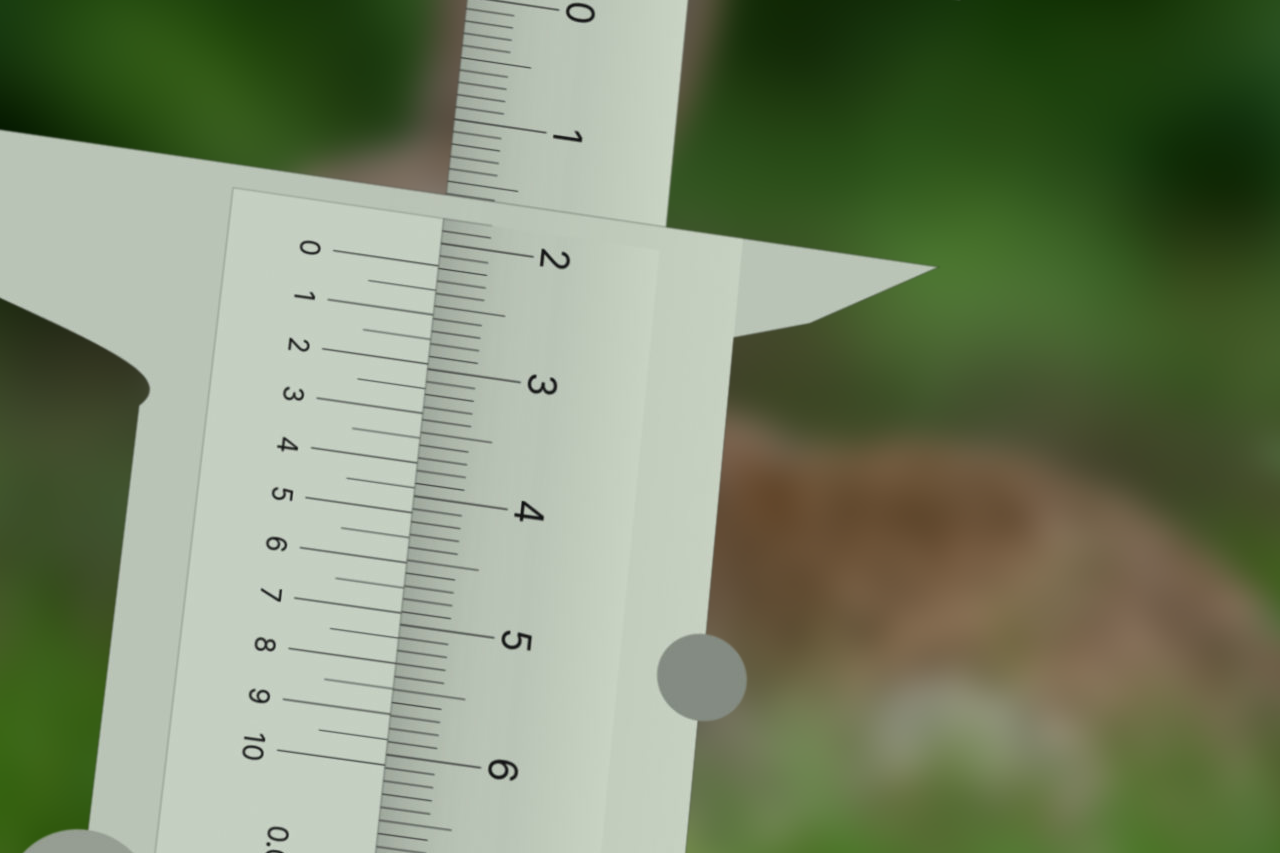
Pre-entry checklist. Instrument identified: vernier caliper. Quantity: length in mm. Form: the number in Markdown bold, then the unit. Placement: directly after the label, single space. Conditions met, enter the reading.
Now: **21.8** mm
